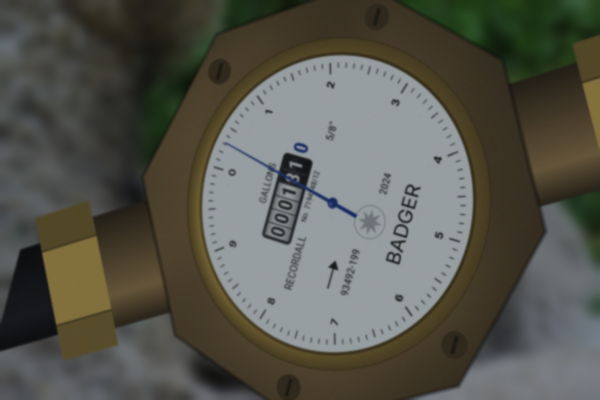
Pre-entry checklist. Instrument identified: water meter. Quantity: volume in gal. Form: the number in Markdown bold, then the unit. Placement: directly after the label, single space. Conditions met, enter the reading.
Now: **1810.3** gal
